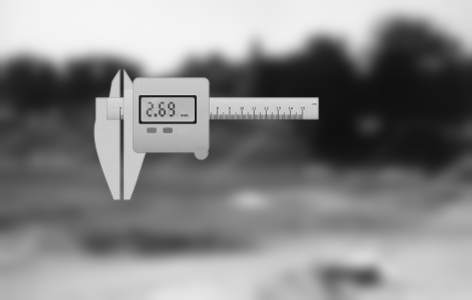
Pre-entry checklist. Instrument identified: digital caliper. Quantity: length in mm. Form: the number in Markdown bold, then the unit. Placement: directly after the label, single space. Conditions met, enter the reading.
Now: **2.69** mm
